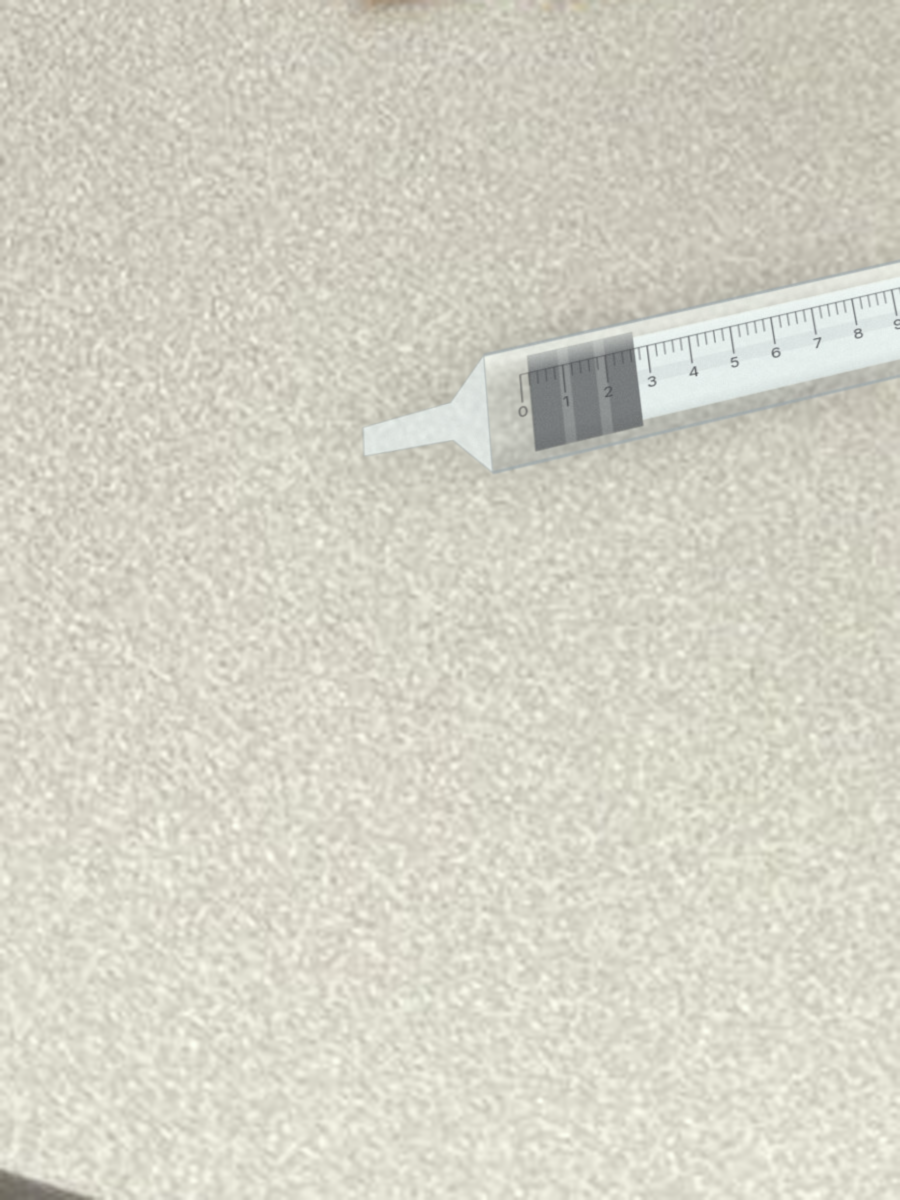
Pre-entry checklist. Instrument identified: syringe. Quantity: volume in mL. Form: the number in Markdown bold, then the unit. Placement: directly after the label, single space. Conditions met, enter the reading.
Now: **0.2** mL
